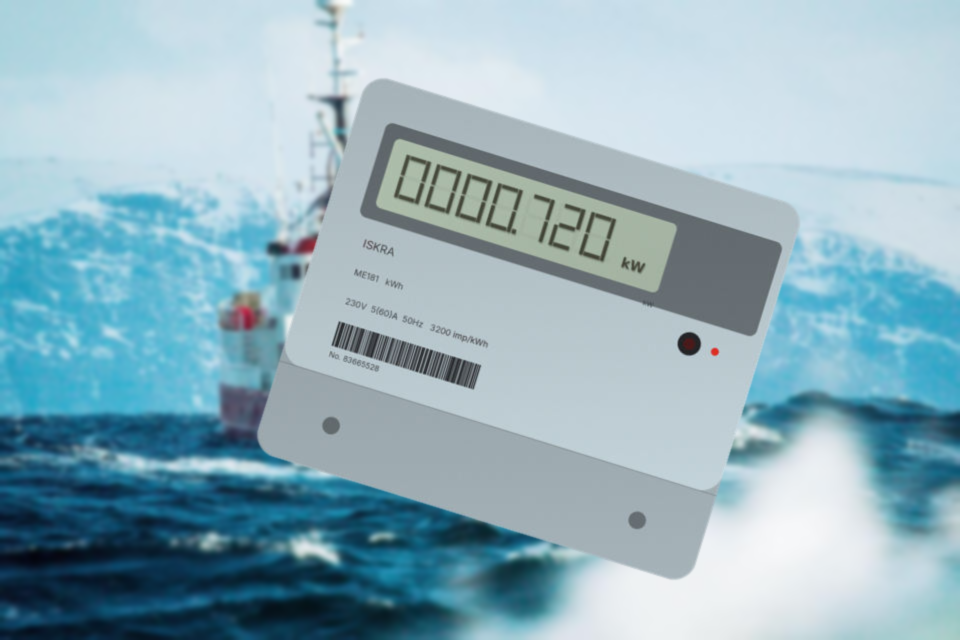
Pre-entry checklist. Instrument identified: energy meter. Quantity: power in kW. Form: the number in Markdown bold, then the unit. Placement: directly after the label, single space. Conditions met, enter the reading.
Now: **0.720** kW
